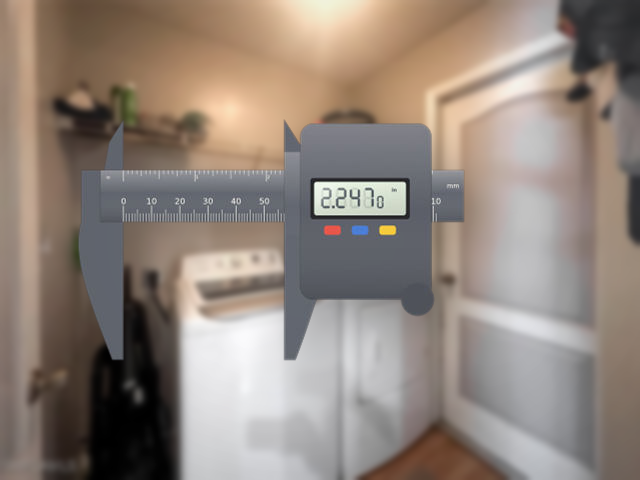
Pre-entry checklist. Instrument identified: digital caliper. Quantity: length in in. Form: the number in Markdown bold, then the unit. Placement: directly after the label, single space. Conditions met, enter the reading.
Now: **2.2470** in
